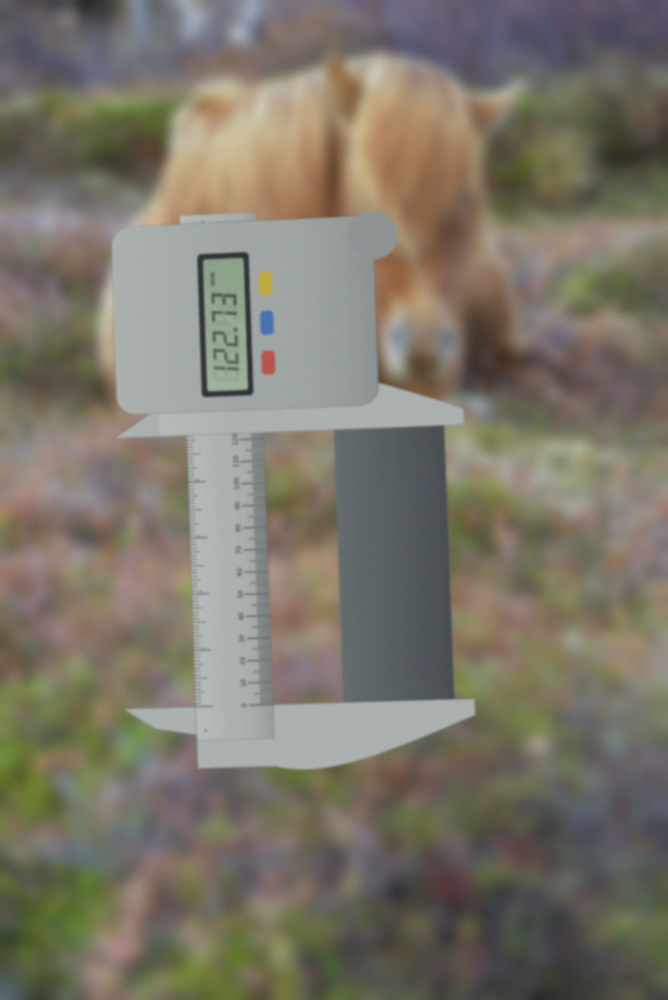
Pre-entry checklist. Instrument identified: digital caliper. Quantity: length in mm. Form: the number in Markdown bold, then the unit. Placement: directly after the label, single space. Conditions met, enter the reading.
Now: **122.73** mm
